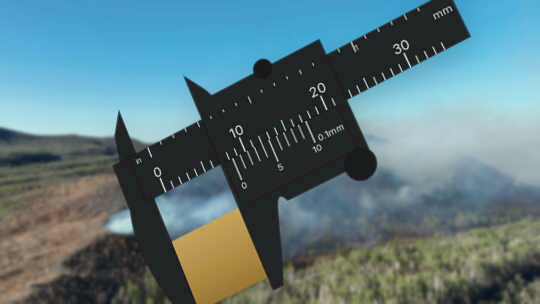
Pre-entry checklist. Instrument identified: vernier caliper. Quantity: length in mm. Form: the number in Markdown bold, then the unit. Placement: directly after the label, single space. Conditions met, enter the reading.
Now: **8.4** mm
